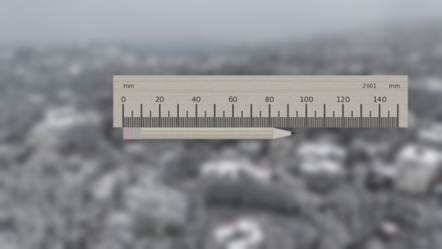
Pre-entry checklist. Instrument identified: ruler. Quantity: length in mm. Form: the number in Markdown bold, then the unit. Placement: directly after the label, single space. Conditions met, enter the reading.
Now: **95** mm
